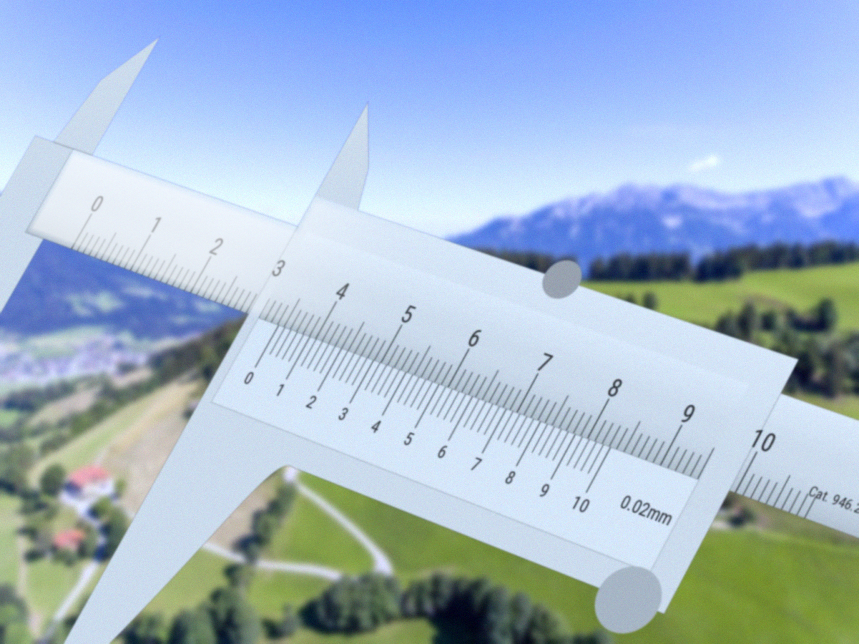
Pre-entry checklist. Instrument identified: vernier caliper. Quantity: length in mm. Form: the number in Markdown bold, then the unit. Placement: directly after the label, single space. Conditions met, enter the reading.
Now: **34.2** mm
